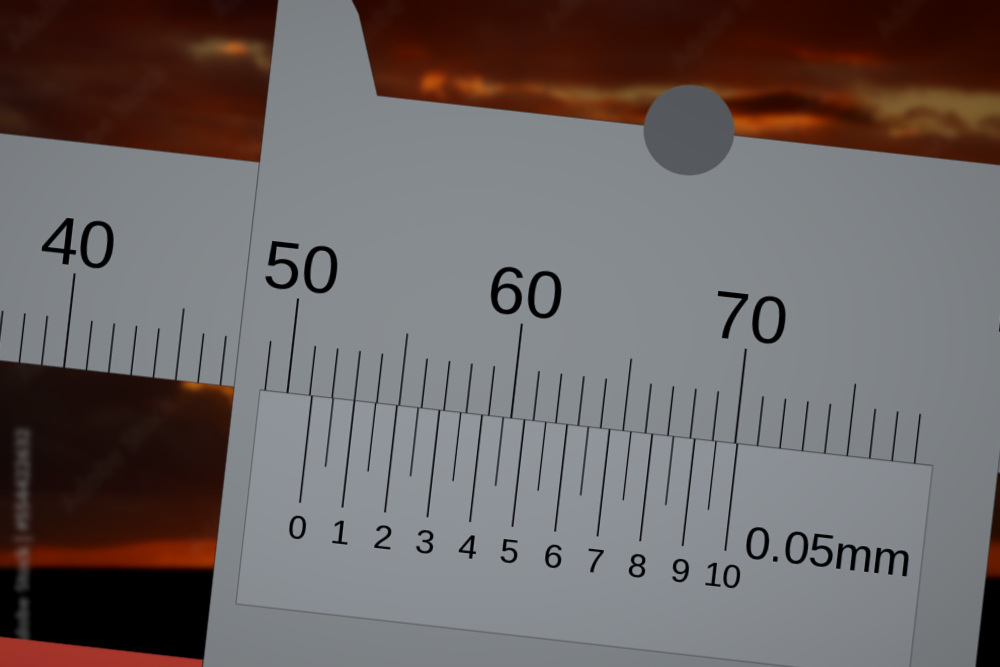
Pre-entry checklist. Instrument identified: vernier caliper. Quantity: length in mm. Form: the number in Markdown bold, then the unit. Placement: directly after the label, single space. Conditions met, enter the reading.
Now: **51.1** mm
